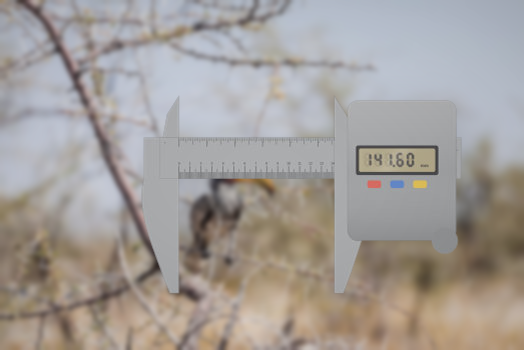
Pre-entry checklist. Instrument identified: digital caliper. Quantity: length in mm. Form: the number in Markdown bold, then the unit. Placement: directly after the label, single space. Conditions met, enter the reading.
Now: **141.60** mm
